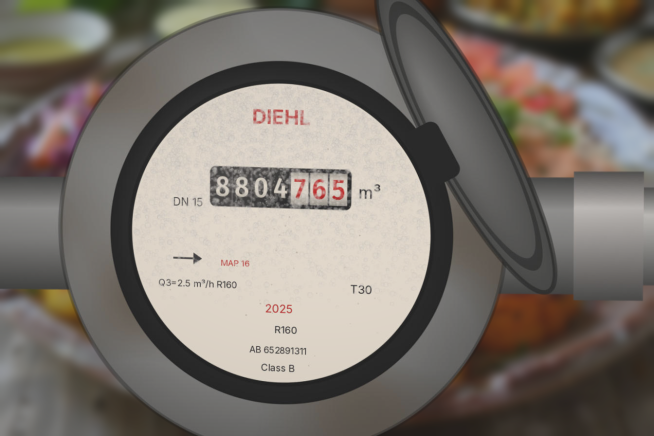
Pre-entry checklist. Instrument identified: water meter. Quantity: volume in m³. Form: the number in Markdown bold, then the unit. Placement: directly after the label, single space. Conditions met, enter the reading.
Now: **8804.765** m³
